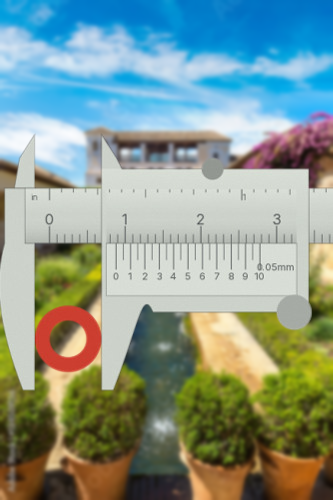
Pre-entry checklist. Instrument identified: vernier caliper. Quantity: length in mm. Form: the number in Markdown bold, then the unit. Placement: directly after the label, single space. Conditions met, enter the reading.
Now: **8.8** mm
